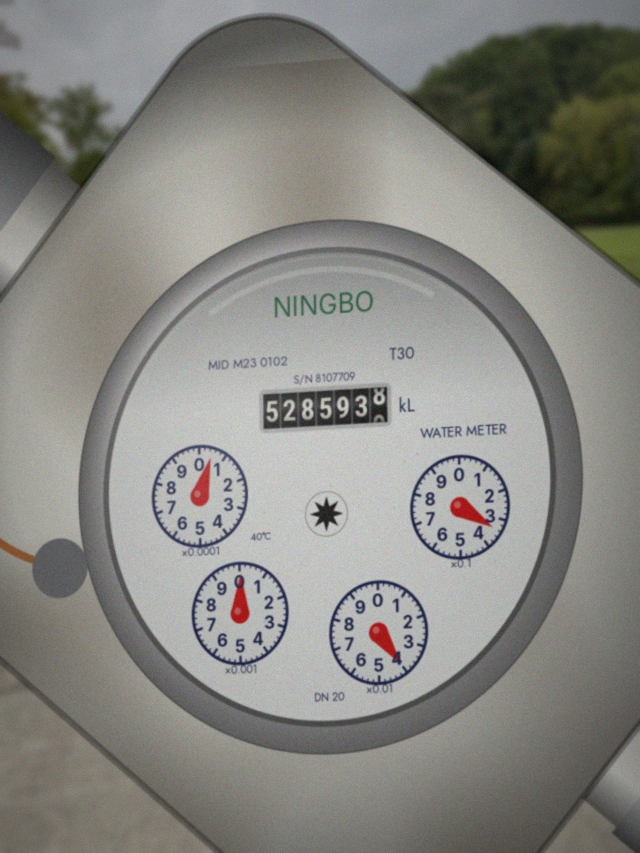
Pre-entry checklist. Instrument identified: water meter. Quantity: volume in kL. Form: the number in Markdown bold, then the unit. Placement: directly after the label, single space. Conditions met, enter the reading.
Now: **5285938.3400** kL
